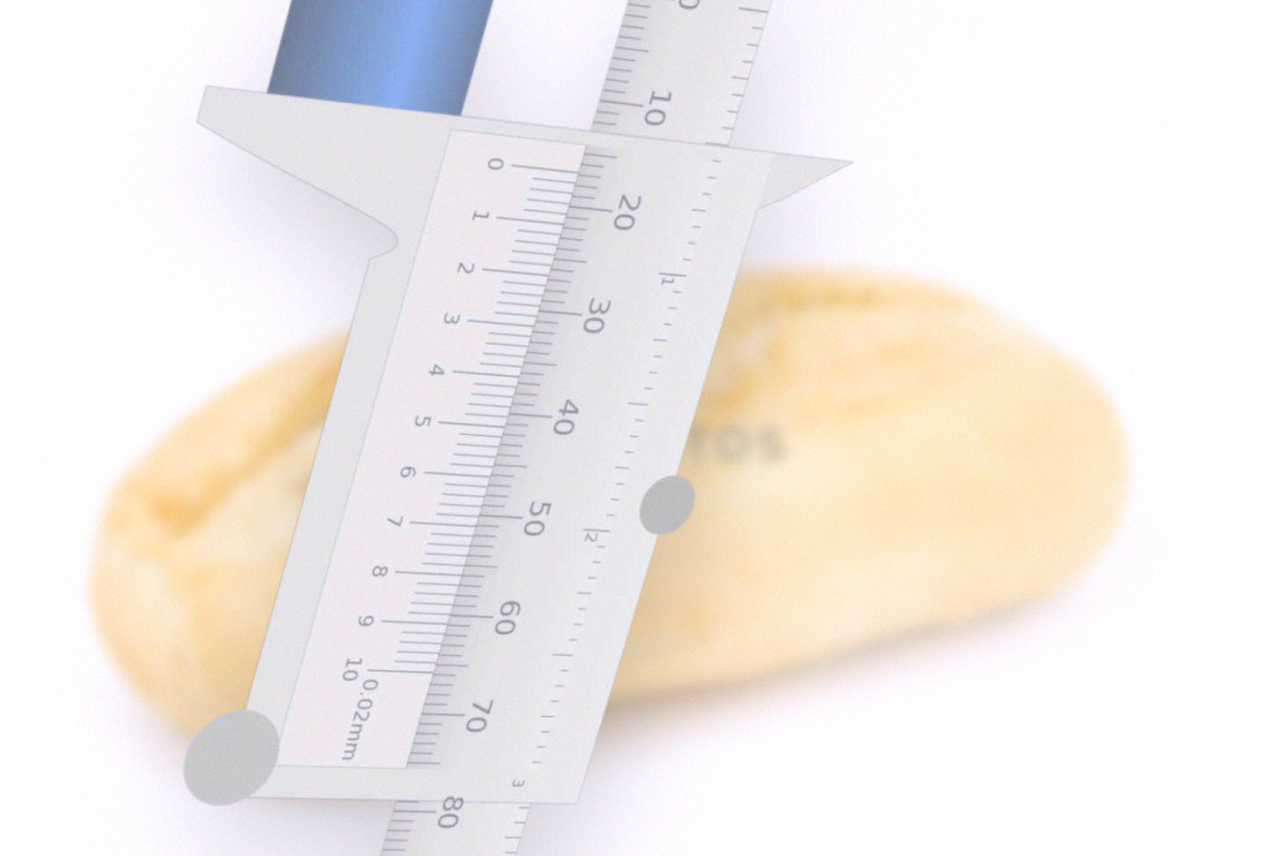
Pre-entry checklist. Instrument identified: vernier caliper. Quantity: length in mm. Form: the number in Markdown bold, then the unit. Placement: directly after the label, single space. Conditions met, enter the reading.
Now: **16.8** mm
